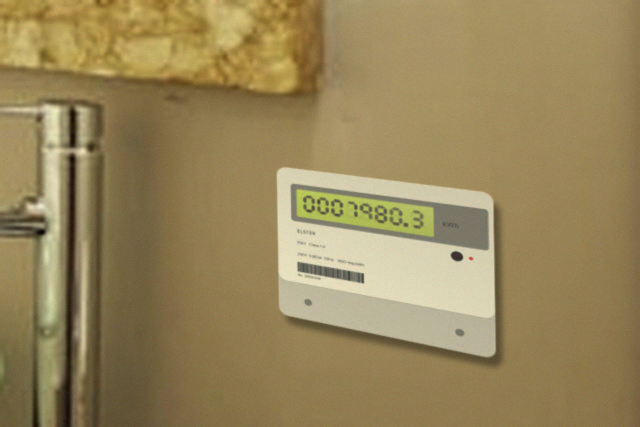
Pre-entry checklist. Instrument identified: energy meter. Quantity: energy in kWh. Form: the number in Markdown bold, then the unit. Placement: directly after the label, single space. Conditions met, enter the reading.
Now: **7980.3** kWh
